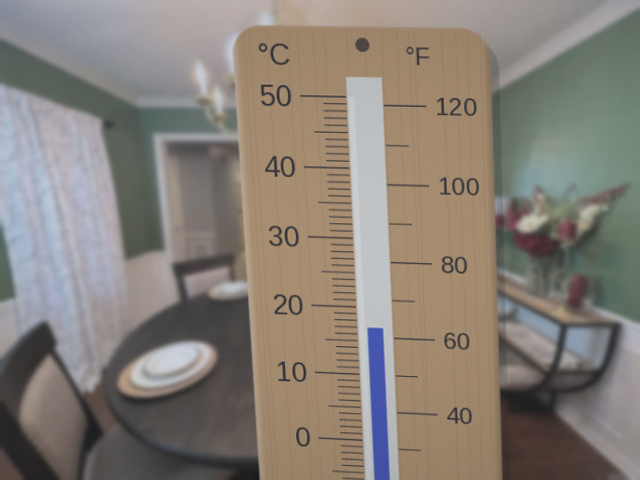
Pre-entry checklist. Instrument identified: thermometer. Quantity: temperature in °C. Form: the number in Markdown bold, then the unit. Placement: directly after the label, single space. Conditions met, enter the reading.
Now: **17** °C
